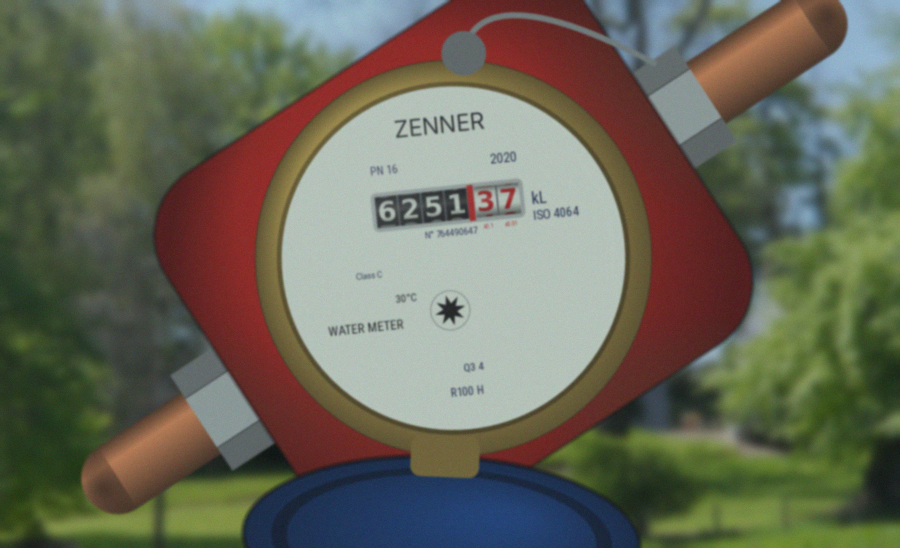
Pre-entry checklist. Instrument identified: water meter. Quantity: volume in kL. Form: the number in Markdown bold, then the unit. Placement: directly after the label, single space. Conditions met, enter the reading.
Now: **6251.37** kL
